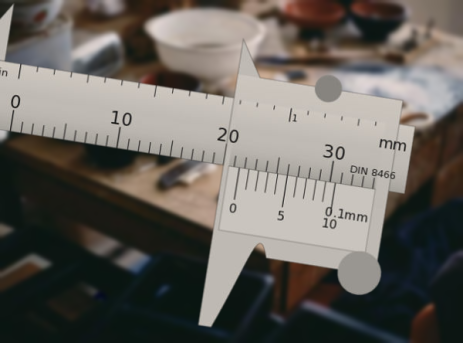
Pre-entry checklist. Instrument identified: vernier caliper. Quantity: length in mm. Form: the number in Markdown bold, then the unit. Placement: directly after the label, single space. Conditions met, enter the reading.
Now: **21.5** mm
